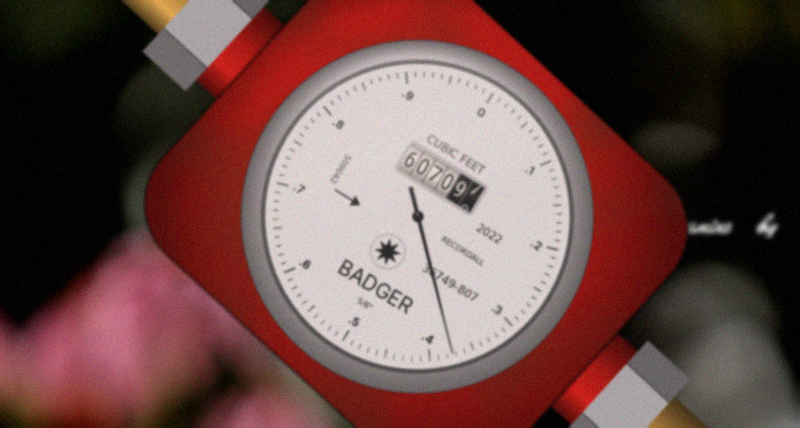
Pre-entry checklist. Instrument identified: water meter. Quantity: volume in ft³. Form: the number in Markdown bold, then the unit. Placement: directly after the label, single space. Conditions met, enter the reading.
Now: **607097.37** ft³
